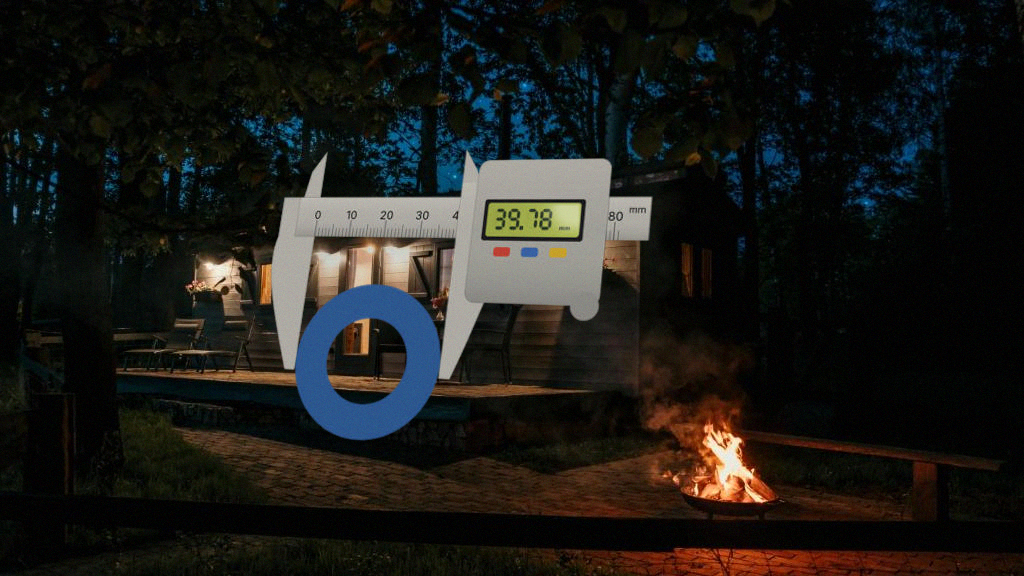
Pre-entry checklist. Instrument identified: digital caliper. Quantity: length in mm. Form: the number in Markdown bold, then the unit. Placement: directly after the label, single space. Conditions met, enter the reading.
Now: **39.78** mm
